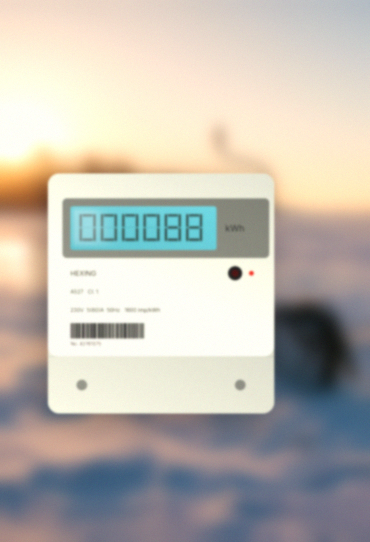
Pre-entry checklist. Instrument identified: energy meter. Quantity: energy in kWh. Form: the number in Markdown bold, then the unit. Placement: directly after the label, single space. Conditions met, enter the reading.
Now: **88** kWh
